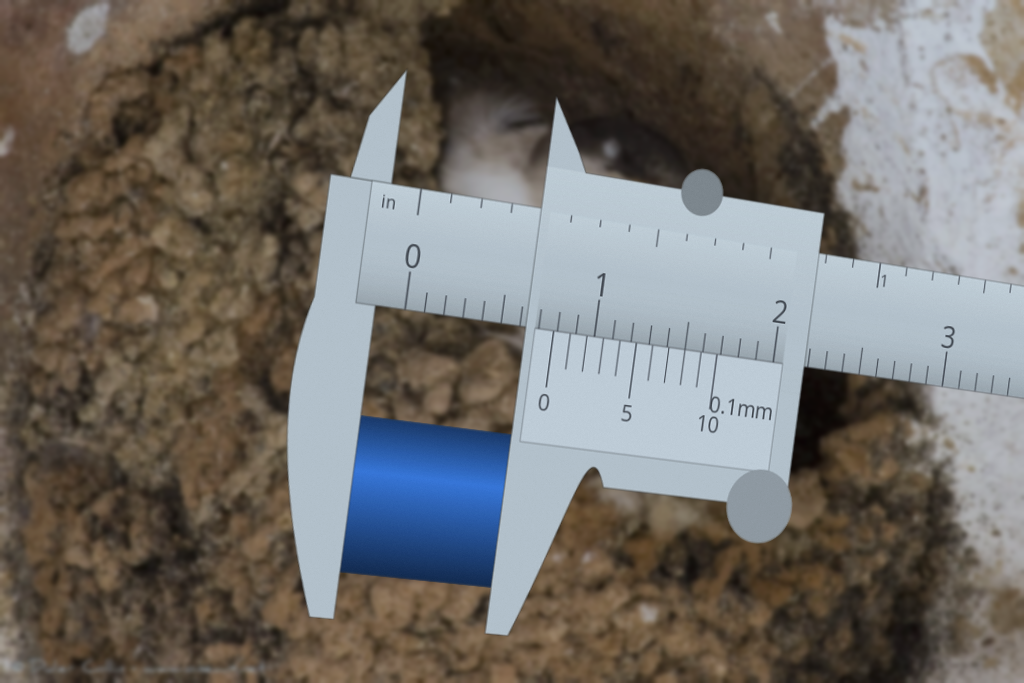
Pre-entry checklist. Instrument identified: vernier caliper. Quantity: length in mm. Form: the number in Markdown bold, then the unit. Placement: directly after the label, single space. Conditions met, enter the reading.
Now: **7.8** mm
